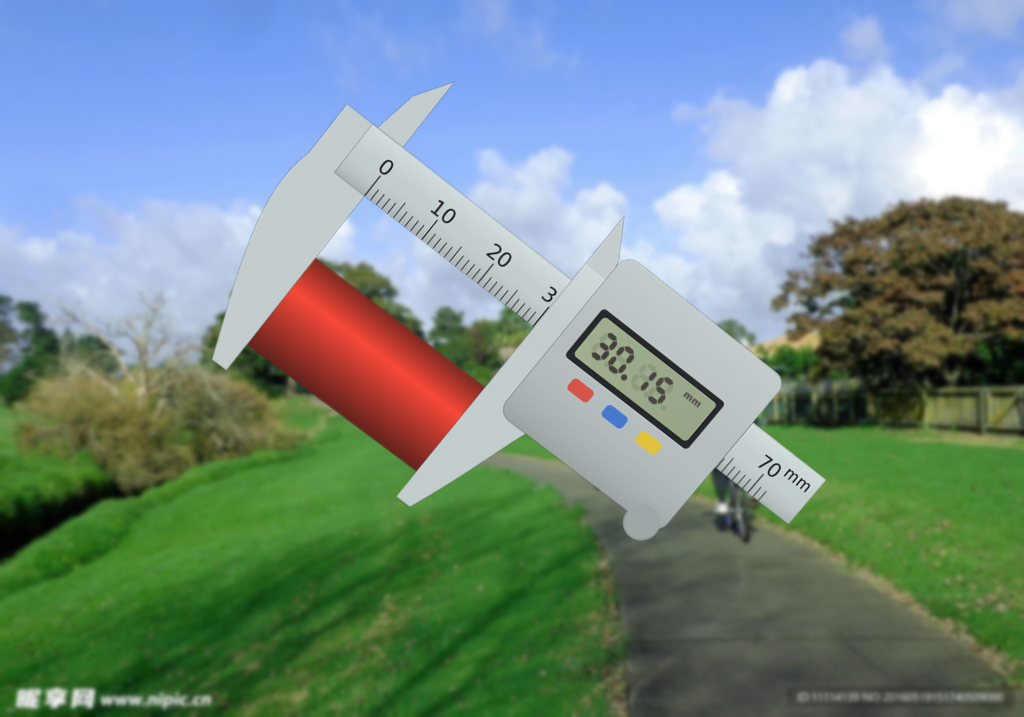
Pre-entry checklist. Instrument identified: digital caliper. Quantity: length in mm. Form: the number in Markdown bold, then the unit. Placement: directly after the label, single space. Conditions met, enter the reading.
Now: **30.15** mm
